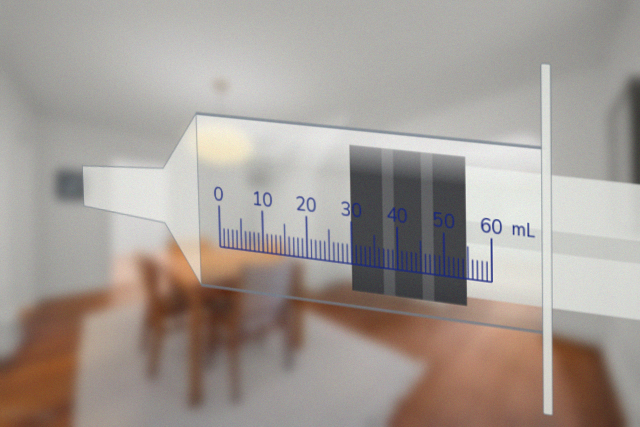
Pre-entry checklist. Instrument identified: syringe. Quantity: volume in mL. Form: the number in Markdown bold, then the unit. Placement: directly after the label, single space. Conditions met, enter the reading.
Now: **30** mL
